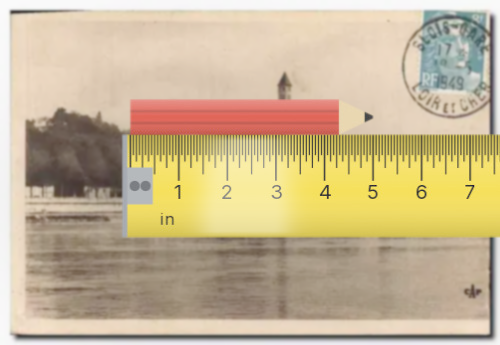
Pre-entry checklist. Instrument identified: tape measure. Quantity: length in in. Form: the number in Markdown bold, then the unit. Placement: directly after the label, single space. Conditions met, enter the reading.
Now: **5** in
